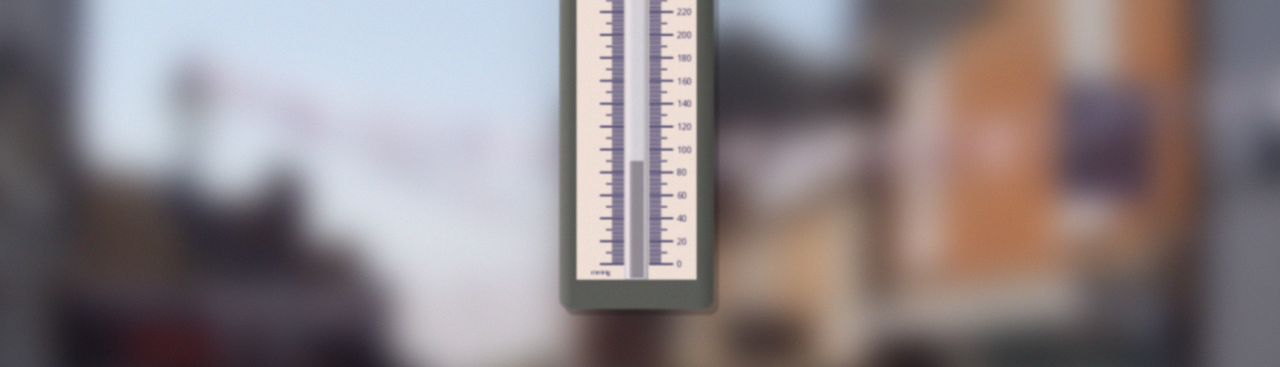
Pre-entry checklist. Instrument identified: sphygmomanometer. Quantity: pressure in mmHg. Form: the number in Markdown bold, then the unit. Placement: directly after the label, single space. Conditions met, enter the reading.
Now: **90** mmHg
